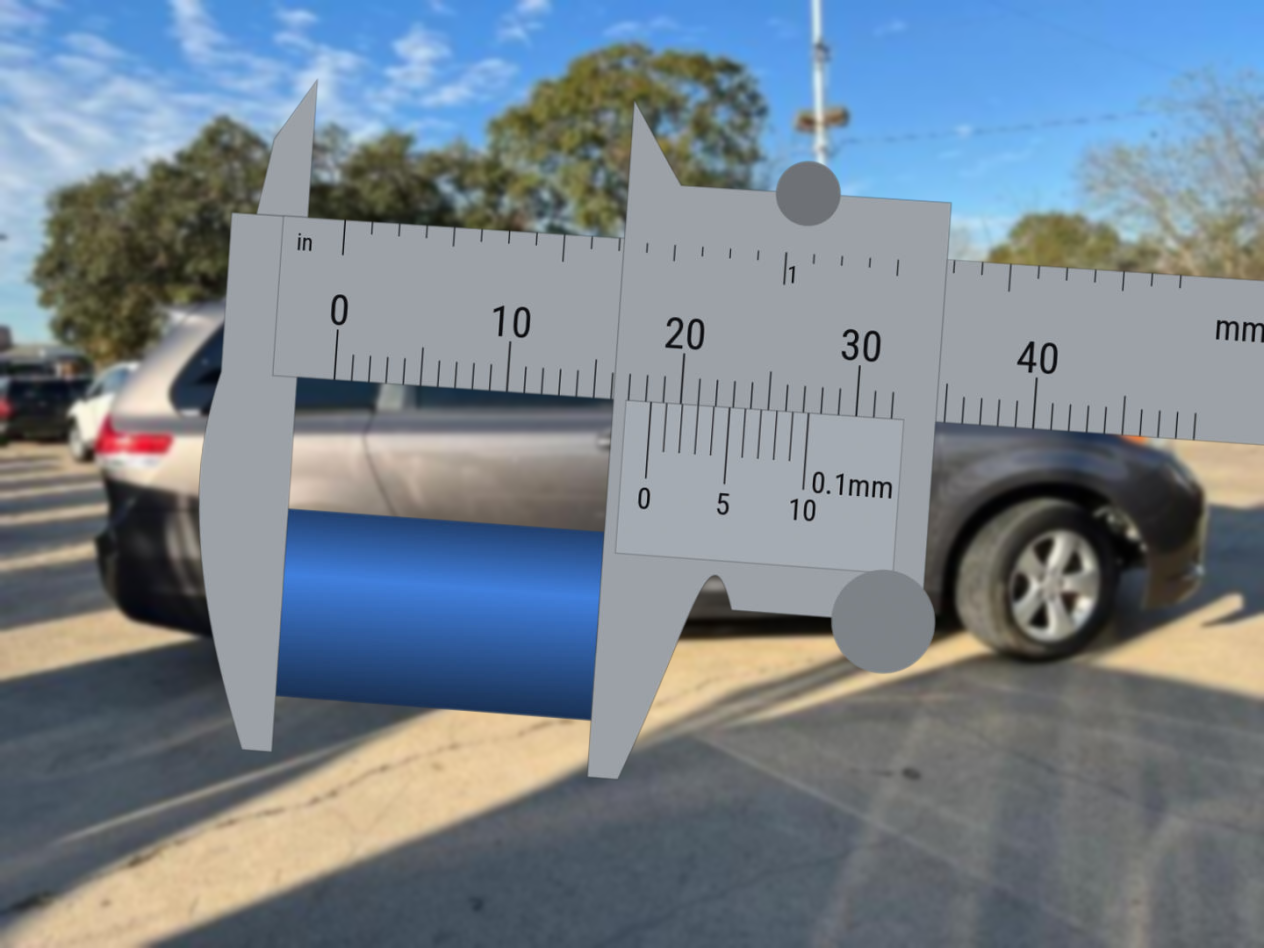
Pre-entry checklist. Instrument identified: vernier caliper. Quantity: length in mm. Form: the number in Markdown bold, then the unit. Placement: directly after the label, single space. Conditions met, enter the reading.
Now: **18.3** mm
